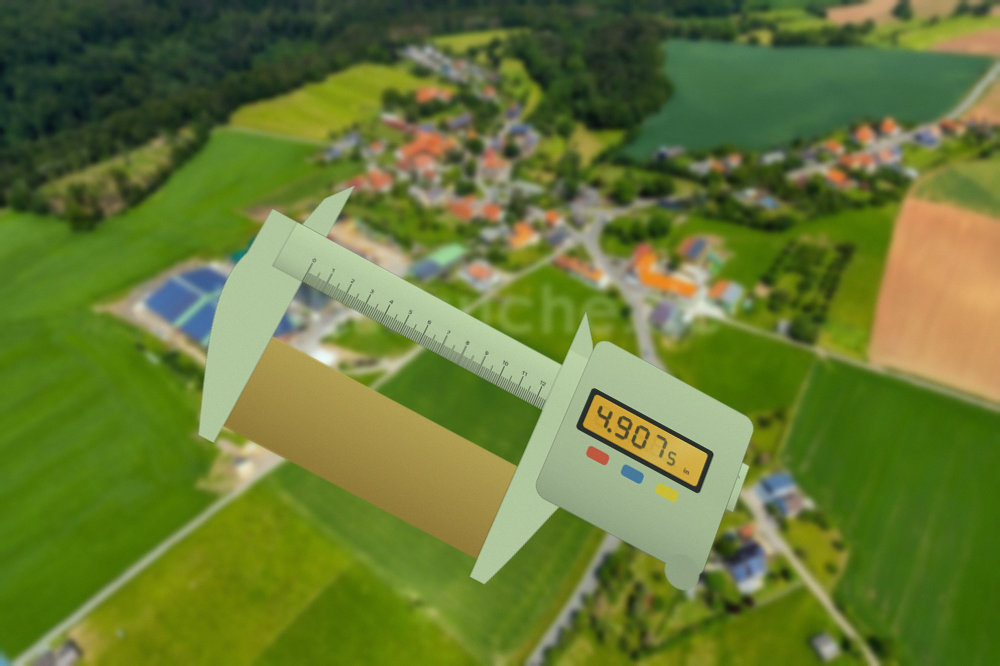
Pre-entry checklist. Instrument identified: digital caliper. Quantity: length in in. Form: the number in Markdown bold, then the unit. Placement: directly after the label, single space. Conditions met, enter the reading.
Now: **4.9075** in
